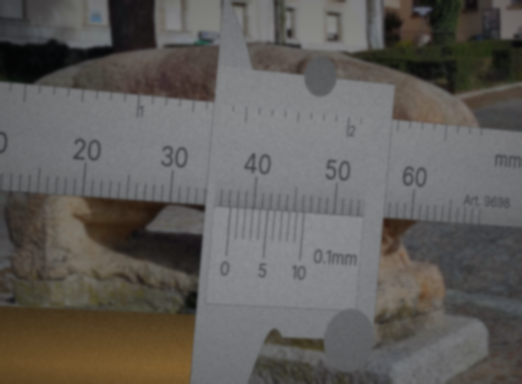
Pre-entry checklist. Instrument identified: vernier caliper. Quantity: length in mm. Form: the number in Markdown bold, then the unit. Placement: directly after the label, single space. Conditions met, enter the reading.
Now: **37.2** mm
